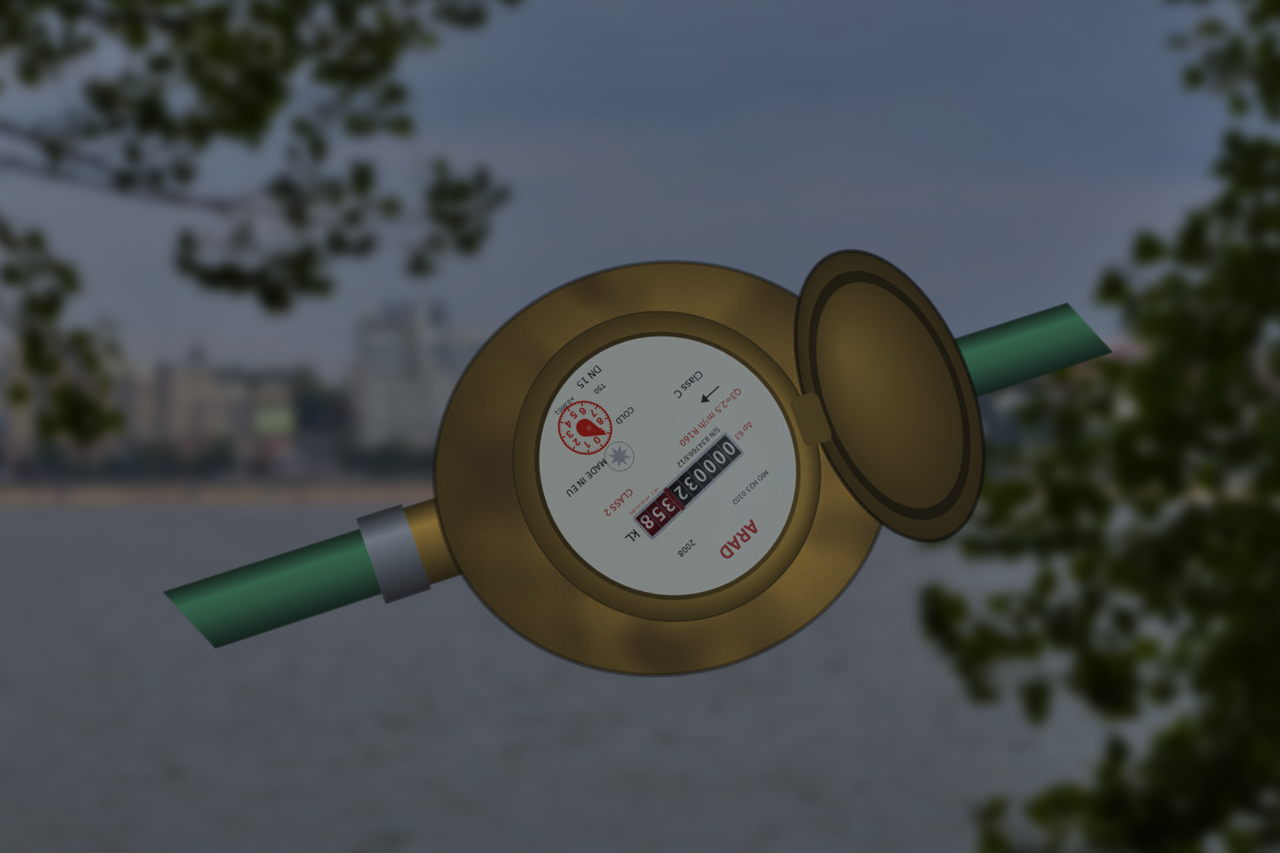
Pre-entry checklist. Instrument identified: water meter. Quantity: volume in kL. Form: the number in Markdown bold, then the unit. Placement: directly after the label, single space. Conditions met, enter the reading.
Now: **32.3579** kL
